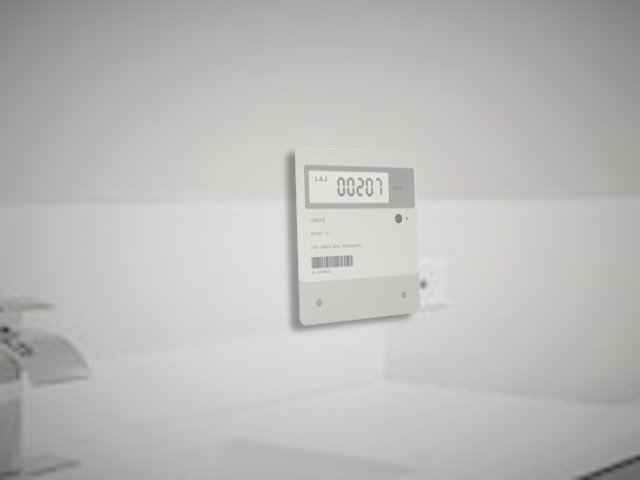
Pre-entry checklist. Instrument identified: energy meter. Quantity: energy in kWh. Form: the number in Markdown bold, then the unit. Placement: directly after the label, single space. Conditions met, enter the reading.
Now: **207** kWh
